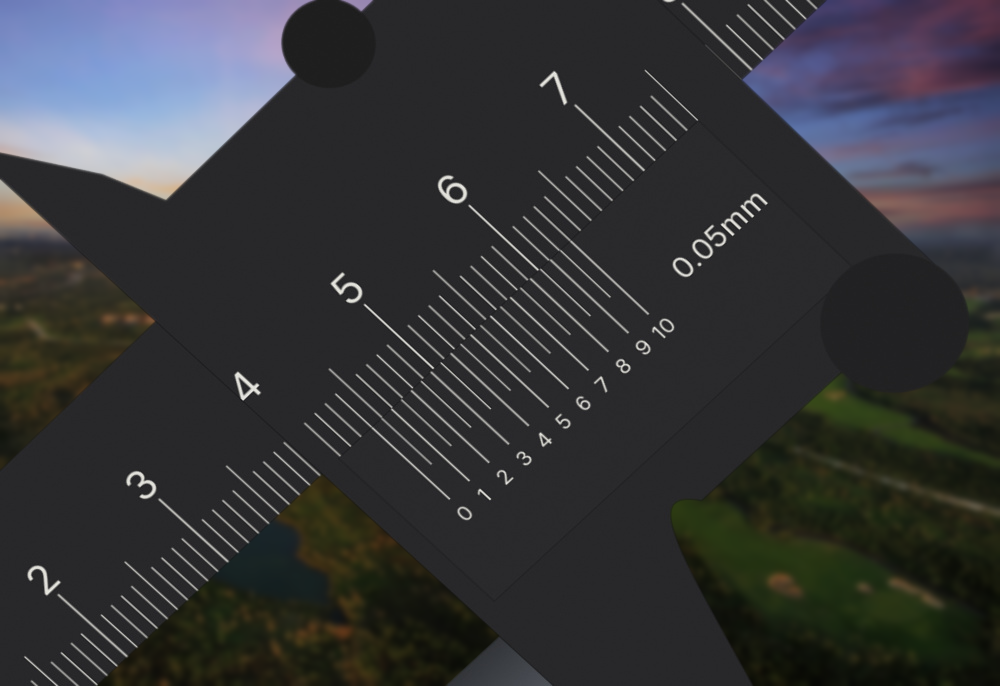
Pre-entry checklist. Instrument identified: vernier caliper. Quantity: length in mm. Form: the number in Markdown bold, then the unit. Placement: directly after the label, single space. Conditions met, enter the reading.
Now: **44.0** mm
